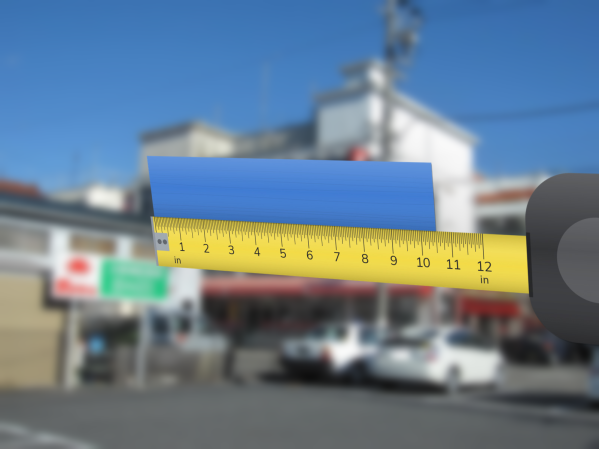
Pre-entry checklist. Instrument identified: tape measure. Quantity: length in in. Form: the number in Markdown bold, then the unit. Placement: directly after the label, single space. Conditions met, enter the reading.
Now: **10.5** in
